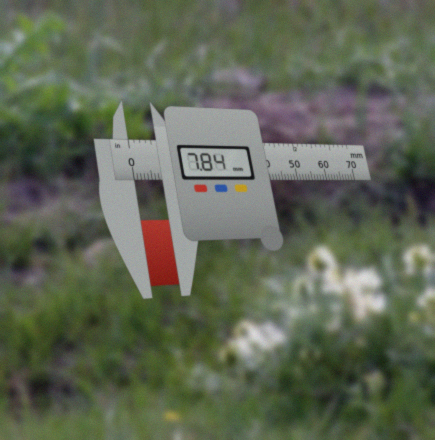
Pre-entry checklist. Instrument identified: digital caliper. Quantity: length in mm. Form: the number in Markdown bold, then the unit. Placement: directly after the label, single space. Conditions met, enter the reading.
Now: **7.84** mm
